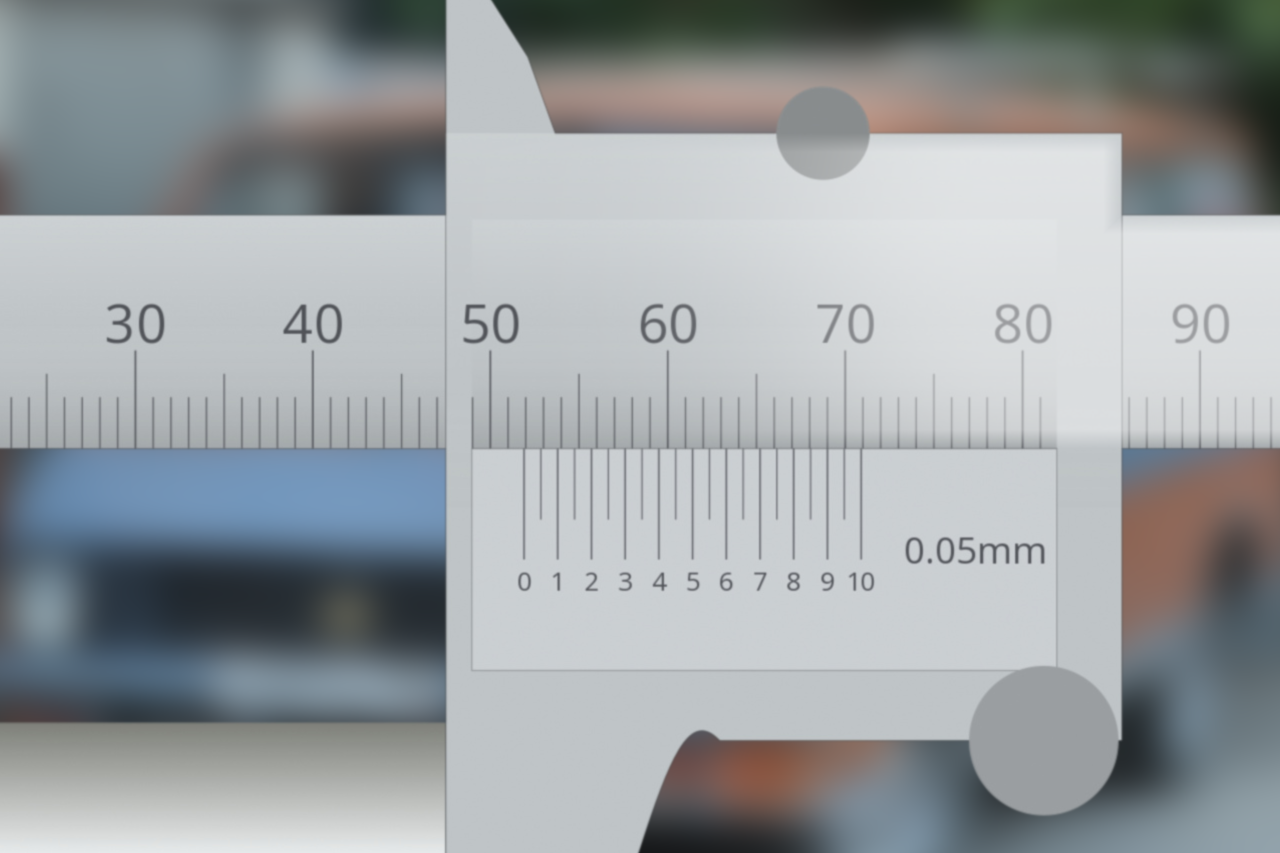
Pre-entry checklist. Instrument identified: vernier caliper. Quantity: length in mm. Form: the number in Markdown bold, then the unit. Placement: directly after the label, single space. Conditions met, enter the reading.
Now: **51.9** mm
